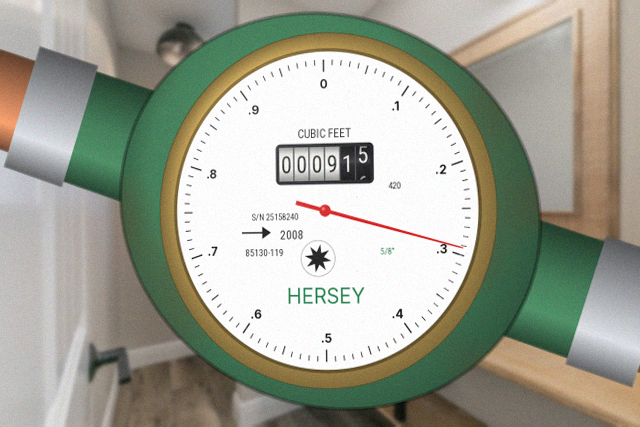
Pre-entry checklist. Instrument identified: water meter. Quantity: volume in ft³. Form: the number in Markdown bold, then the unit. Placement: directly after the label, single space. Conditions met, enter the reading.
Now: **915.29** ft³
